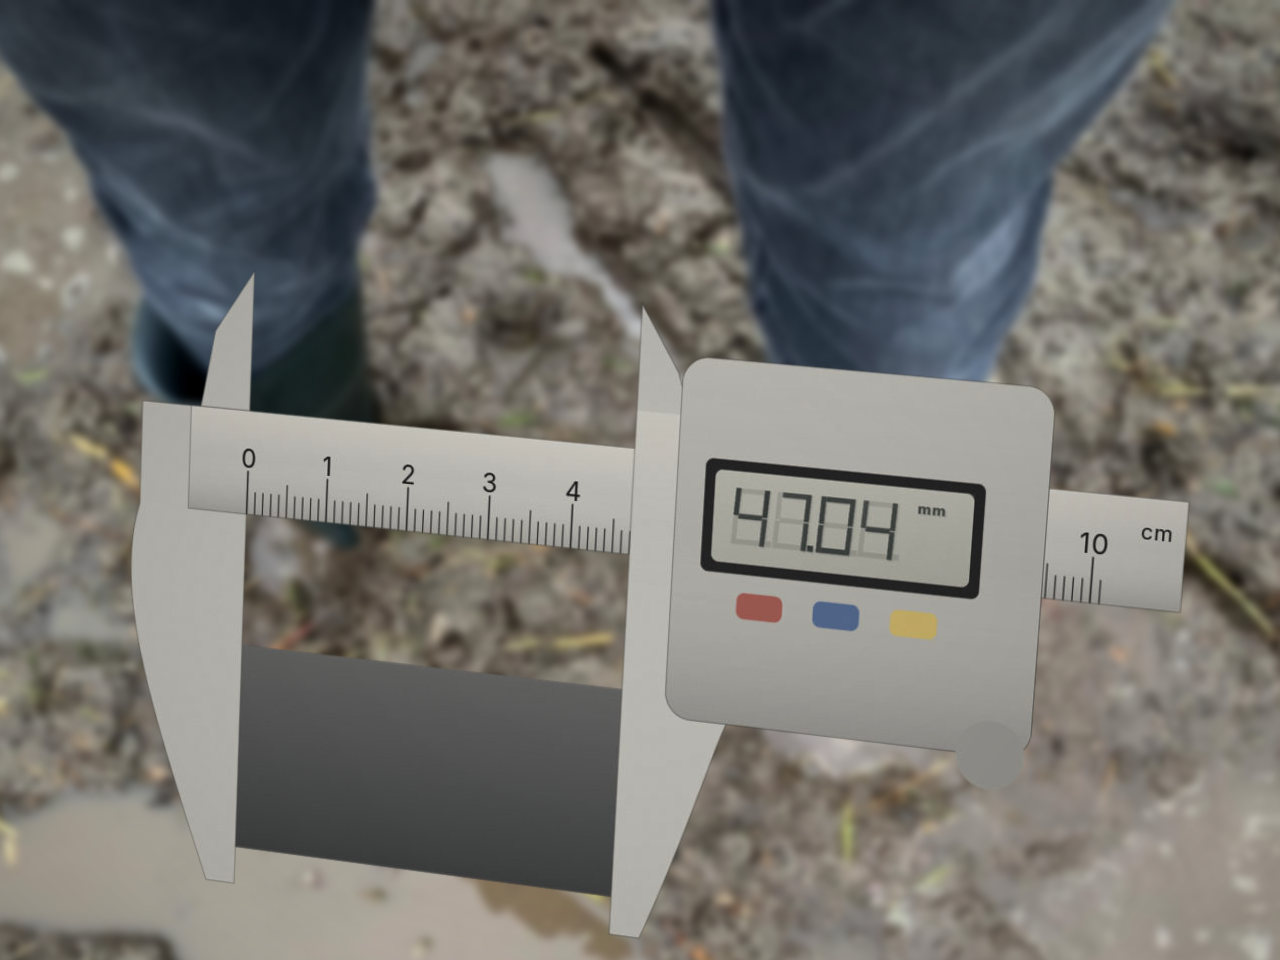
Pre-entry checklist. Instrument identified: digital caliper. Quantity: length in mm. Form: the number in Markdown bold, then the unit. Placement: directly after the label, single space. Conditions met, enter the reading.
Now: **47.04** mm
